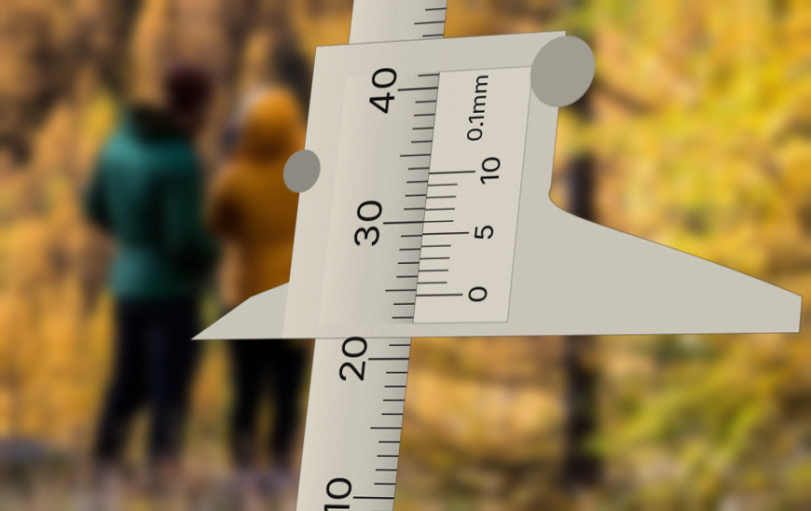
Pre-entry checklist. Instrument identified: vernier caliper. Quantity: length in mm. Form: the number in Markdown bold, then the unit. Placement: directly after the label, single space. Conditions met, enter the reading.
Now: **24.6** mm
